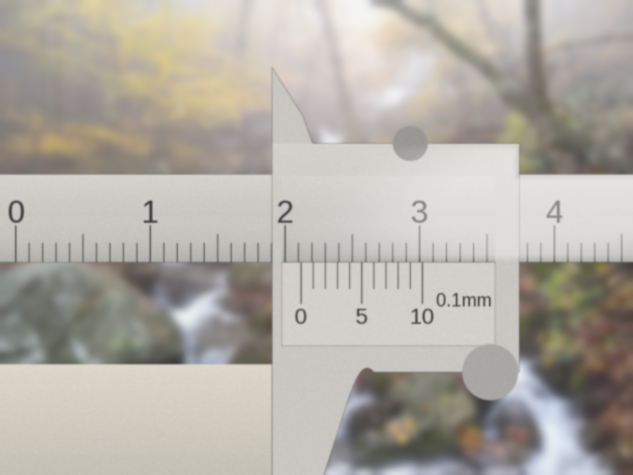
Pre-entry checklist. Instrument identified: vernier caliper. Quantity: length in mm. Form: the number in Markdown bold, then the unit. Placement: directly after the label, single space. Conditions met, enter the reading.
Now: **21.2** mm
